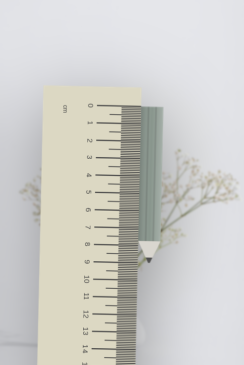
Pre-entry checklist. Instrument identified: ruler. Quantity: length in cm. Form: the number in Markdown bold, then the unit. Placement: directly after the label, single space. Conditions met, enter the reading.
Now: **9** cm
